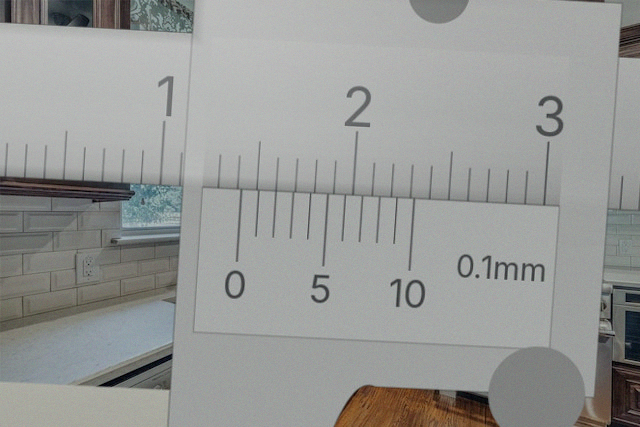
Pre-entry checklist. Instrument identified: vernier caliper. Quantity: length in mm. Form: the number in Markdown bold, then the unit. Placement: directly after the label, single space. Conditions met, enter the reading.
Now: **14.2** mm
